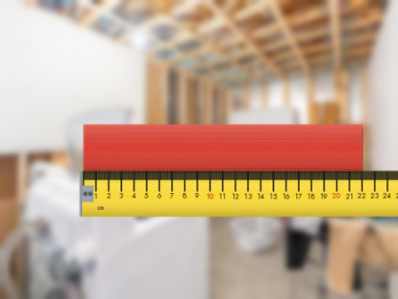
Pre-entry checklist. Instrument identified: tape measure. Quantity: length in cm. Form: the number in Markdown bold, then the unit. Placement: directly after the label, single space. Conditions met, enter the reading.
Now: **22** cm
